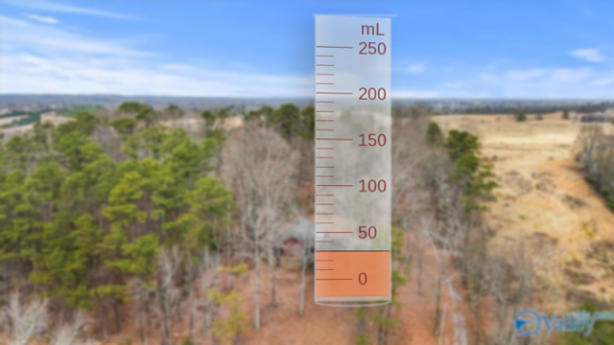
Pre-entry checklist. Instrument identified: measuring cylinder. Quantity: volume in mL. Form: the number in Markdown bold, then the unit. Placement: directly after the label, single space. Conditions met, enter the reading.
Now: **30** mL
